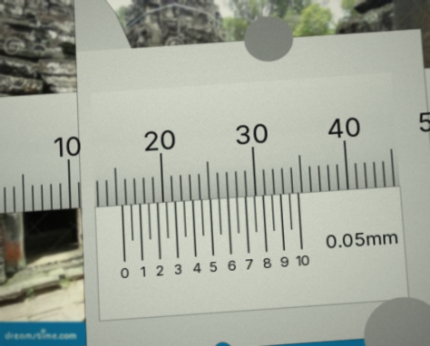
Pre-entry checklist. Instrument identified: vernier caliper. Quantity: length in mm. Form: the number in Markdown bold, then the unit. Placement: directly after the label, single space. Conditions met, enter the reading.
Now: **15.6** mm
